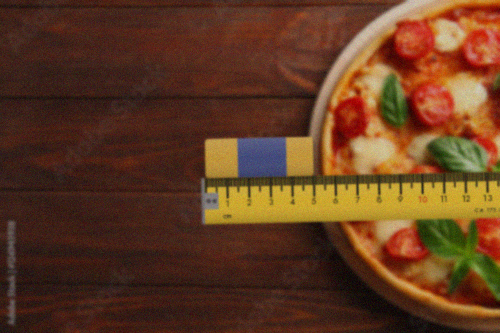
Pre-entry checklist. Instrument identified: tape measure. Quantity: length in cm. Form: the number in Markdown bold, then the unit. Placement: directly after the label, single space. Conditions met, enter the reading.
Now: **5** cm
